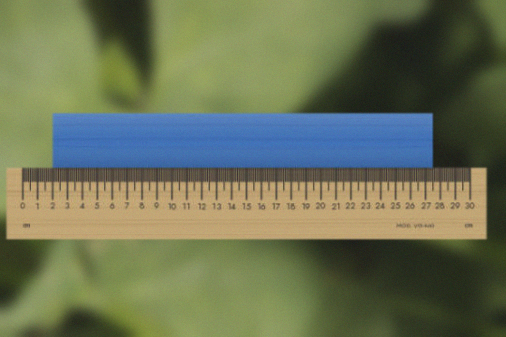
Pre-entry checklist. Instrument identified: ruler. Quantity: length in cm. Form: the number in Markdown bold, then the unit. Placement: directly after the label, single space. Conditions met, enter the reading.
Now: **25.5** cm
